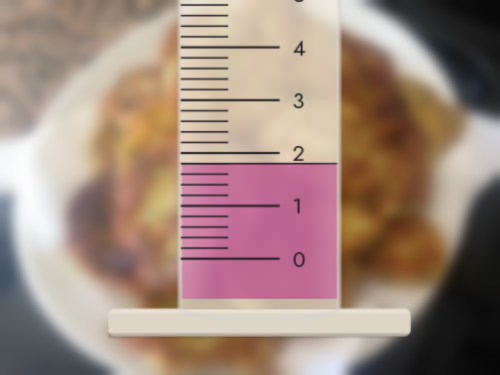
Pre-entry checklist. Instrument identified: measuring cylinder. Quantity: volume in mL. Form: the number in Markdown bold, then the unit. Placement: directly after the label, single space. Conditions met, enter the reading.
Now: **1.8** mL
